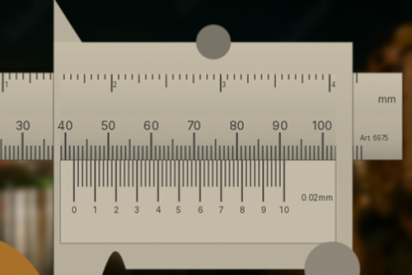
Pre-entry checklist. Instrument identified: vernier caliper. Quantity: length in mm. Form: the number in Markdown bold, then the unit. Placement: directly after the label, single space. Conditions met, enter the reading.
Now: **42.0** mm
